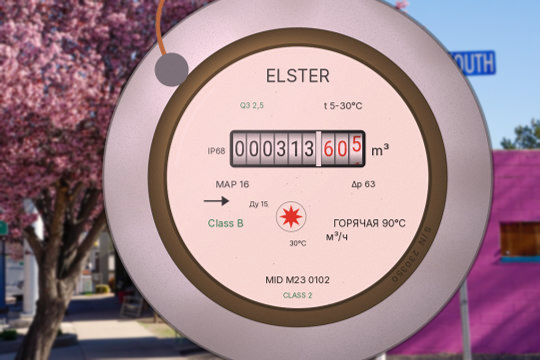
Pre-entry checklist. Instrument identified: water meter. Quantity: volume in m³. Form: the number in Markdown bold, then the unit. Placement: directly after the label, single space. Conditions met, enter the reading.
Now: **313.605** m³
